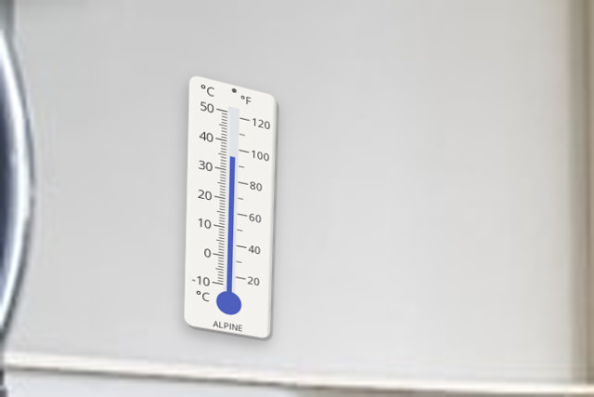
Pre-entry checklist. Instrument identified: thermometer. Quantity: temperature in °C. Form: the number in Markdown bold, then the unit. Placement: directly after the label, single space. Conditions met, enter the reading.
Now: **35** °C
